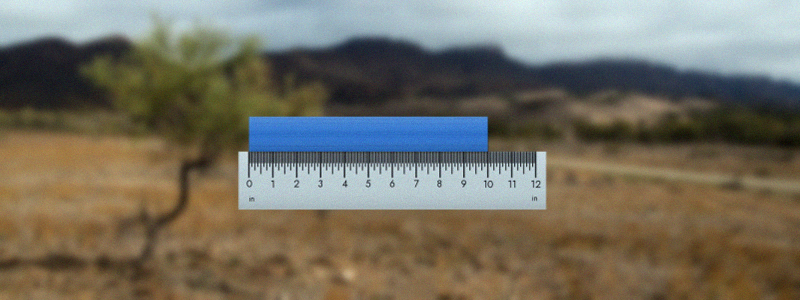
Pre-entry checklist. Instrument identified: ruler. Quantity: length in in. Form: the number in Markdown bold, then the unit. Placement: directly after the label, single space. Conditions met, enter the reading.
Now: **10** in
